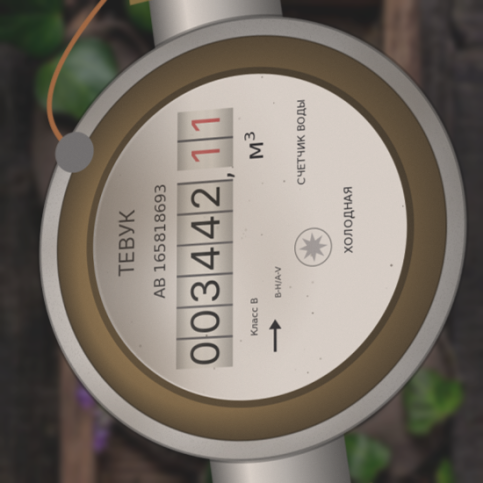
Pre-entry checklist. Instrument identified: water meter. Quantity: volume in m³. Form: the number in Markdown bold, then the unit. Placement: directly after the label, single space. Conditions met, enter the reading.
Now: **3442.11** m³
